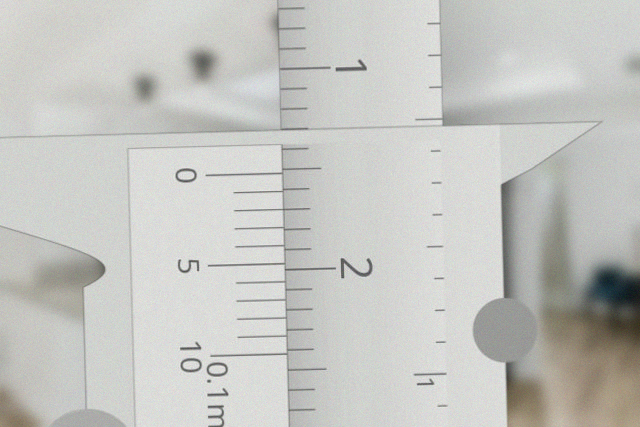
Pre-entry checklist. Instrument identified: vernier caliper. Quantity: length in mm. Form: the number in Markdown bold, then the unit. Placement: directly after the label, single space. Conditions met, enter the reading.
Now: **15.2** mm
